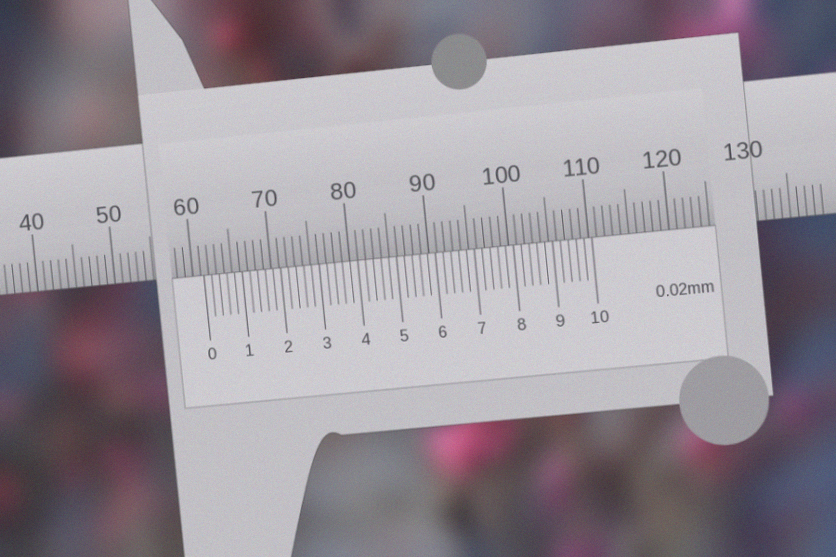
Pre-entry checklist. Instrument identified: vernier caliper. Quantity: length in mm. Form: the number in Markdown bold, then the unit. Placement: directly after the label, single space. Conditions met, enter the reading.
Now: **61.4** mm
